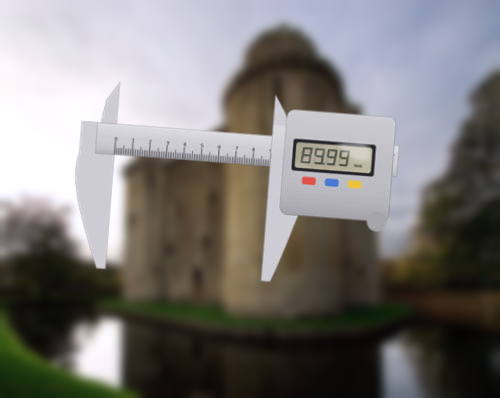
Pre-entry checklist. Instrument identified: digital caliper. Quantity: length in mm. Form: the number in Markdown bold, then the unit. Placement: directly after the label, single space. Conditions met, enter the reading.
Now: **89.99** mm
